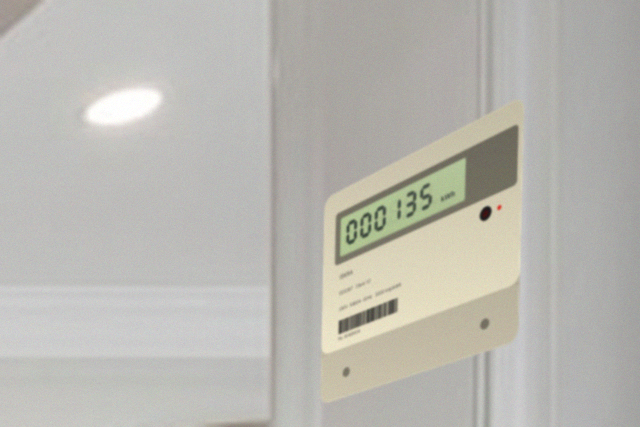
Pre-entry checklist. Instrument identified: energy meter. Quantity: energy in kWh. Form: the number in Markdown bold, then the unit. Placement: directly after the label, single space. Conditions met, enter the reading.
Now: **135** kWh
